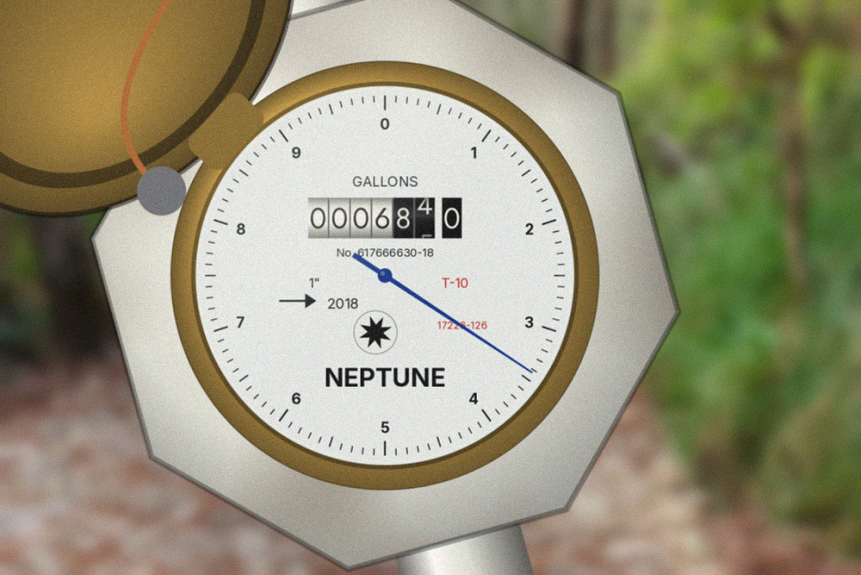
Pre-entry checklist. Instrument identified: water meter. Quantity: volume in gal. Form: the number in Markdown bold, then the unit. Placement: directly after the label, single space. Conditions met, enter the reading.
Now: **6843.4** gal
